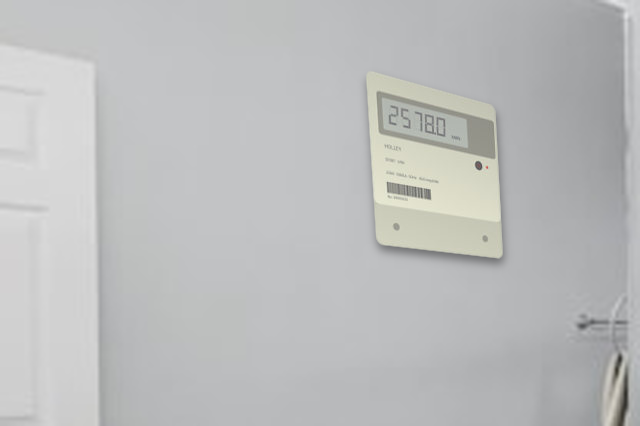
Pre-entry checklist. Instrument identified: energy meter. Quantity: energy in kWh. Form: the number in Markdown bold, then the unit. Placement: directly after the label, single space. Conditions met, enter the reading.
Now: **2578.0** kWh
